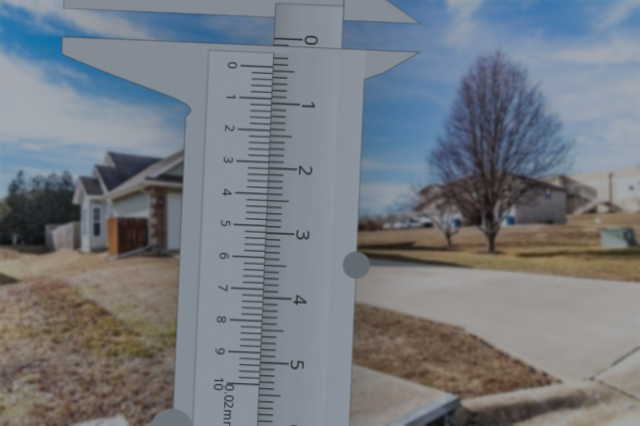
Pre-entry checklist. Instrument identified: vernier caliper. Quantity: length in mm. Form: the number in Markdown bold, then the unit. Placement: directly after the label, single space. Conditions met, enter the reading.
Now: **4.4** mm
